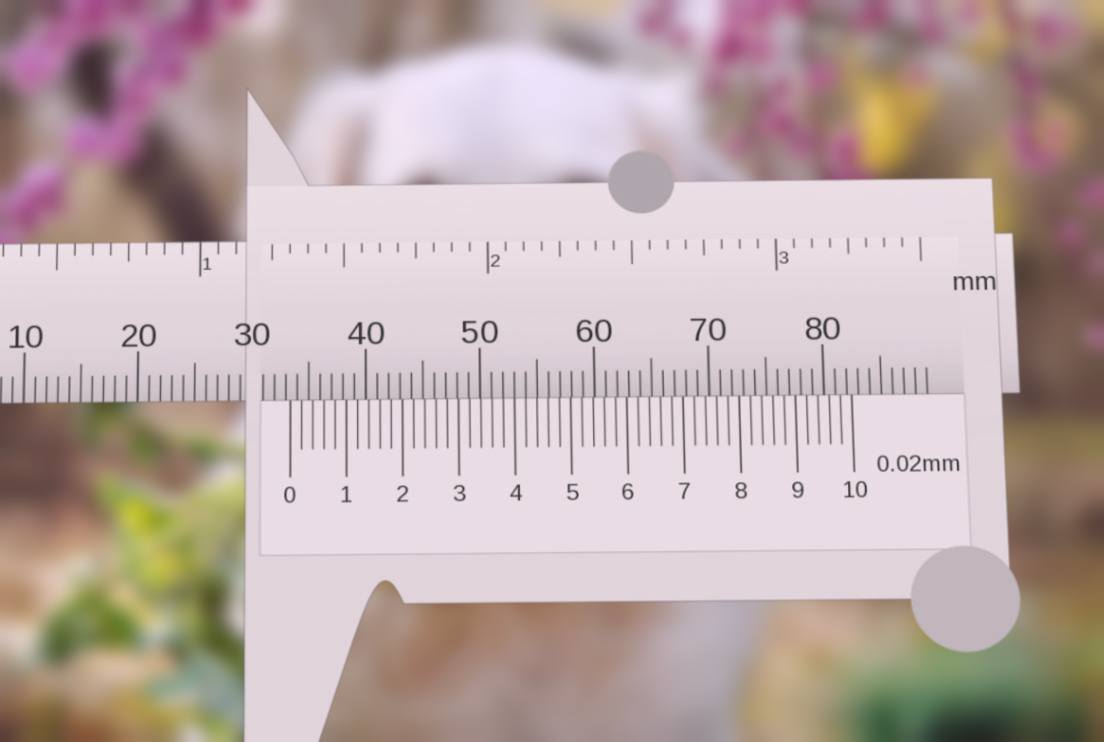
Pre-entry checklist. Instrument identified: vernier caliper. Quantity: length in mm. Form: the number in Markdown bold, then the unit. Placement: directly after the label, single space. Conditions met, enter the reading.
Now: **33.4** mm
